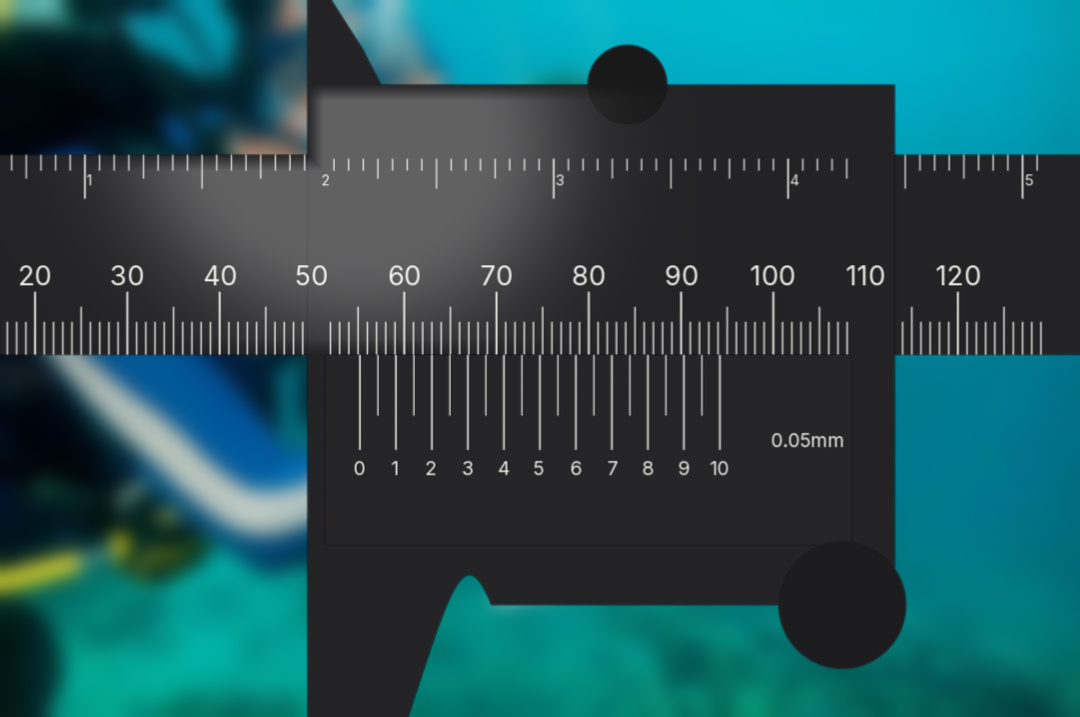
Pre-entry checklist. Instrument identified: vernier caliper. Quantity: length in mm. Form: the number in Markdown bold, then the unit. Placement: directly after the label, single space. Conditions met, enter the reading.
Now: **55.2** mm
